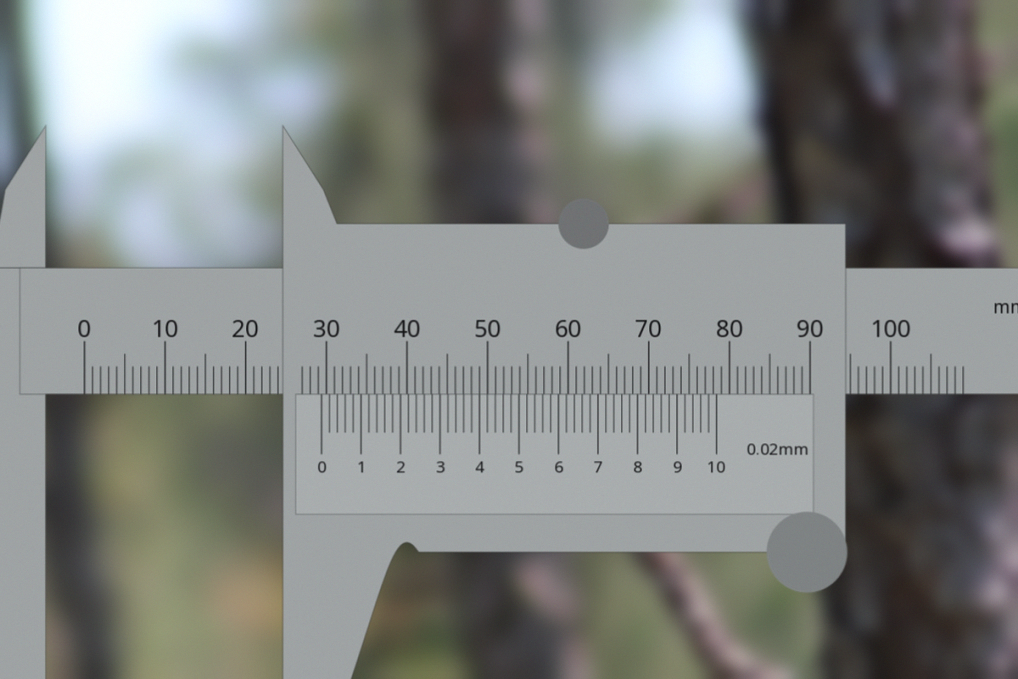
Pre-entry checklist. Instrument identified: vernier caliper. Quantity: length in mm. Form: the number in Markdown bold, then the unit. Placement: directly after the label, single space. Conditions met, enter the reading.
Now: **29.4** mm
